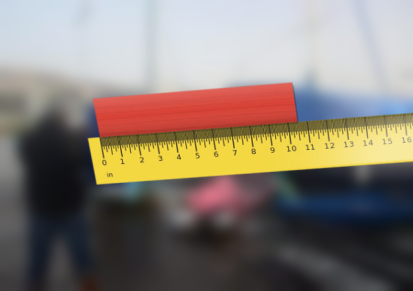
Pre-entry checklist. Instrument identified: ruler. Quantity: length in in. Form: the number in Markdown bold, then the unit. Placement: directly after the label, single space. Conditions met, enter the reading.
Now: **10.5** in
